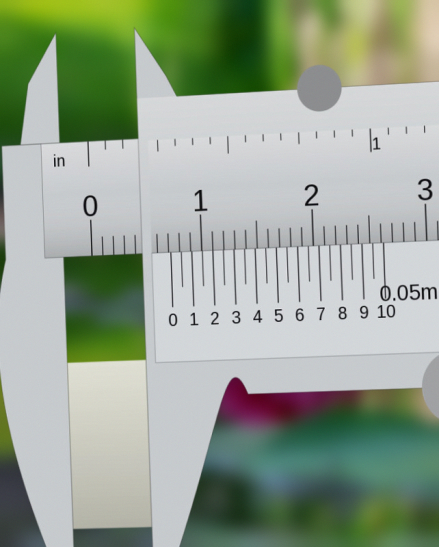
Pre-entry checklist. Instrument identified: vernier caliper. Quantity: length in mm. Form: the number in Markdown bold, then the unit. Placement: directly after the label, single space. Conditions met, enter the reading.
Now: **7.2** mm
